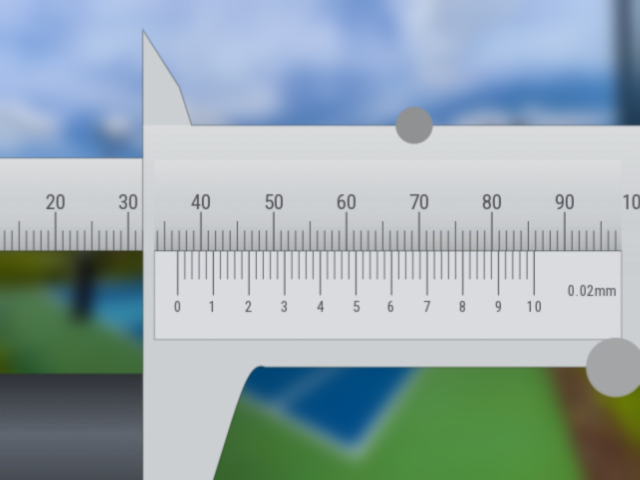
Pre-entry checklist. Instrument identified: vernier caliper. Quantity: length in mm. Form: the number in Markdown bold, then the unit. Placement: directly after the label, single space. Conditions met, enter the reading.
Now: **36.8** mm
